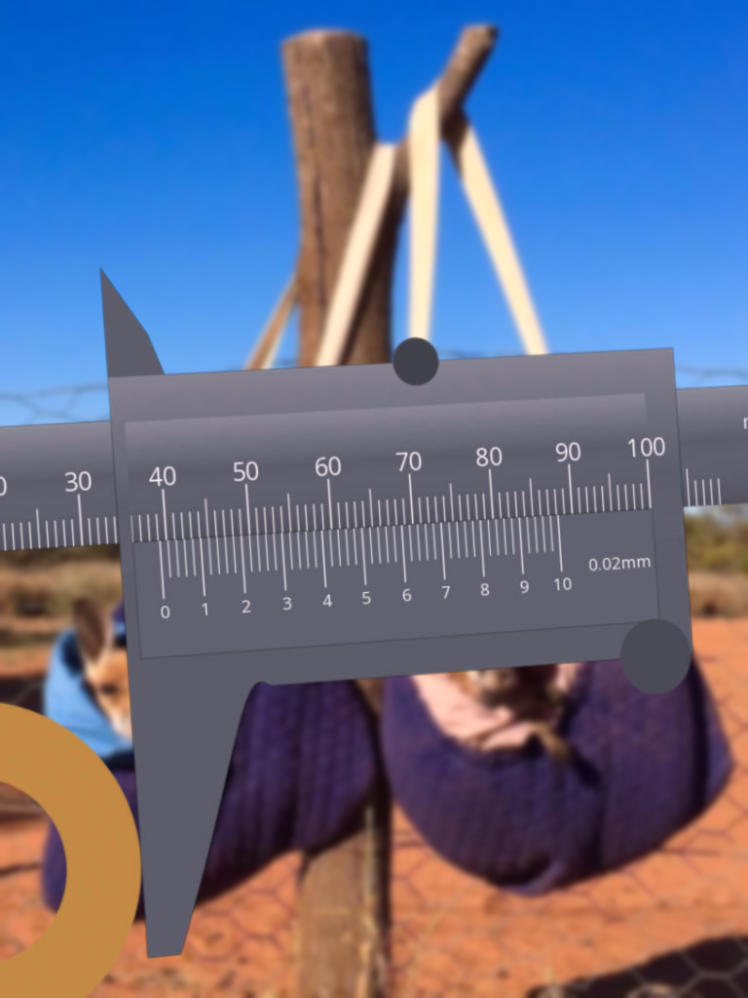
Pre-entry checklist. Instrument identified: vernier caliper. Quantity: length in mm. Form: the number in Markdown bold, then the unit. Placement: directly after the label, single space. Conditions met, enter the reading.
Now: **39.2** mm
